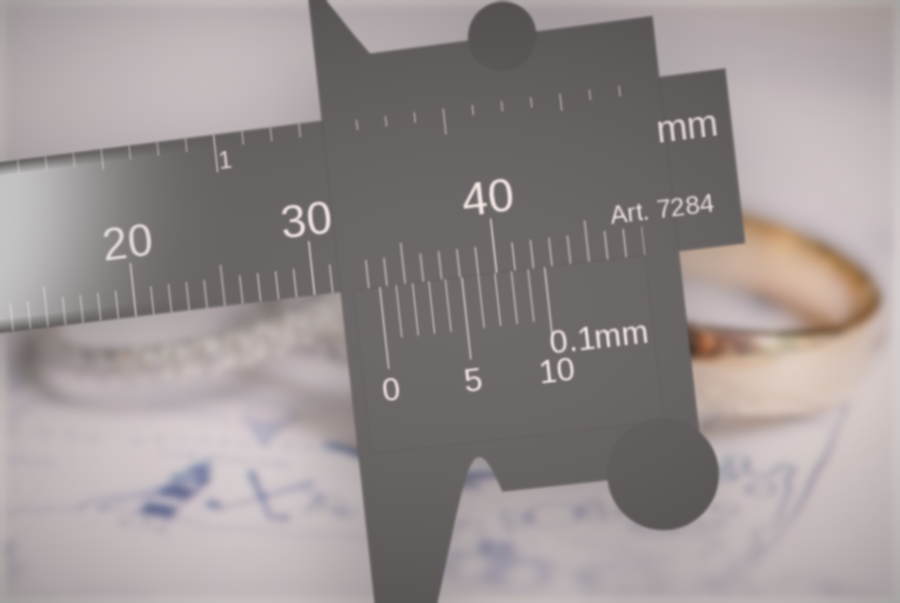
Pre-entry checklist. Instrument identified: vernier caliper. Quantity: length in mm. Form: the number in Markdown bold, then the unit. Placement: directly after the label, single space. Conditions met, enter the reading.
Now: **33.6** mm
